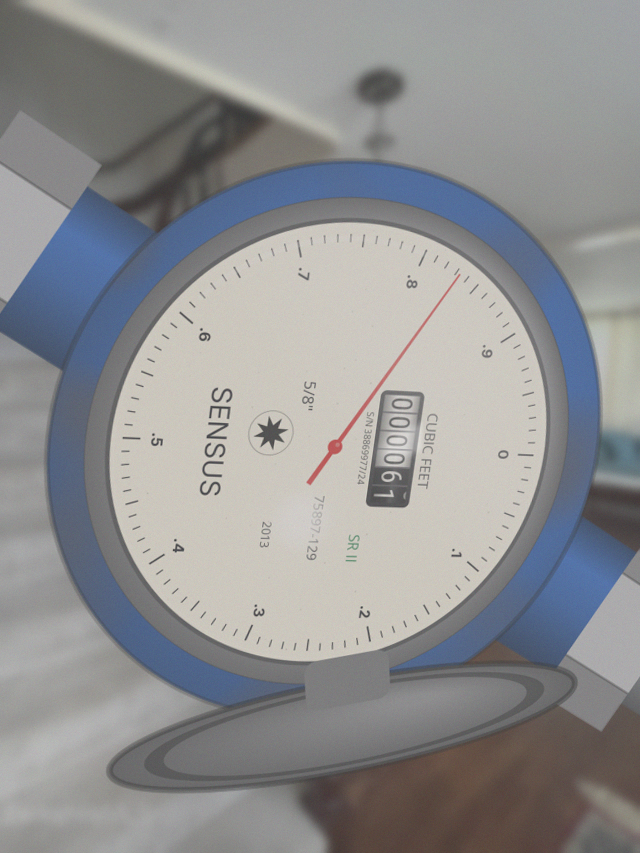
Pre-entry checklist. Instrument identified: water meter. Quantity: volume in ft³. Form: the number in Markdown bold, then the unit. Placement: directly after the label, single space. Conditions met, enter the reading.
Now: **60.83** ft³
